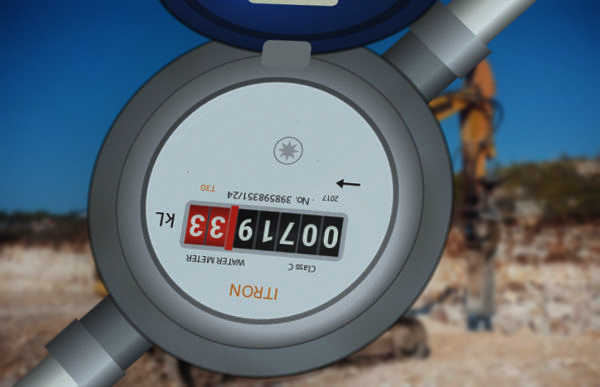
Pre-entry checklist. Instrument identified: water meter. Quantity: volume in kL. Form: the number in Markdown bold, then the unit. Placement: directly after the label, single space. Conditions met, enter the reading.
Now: **719.33** kL
